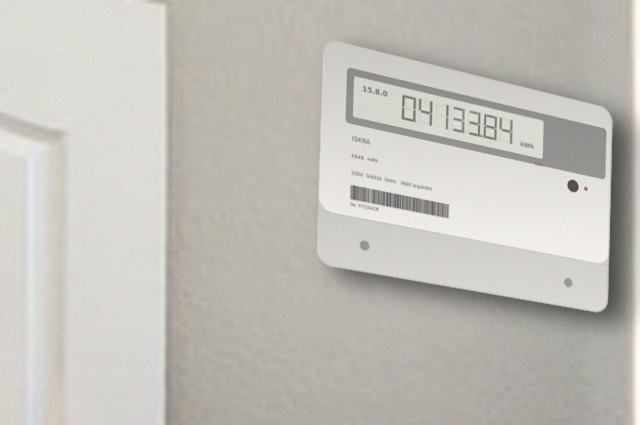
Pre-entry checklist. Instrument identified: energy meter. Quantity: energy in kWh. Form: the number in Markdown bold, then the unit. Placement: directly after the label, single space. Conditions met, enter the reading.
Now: **4133.84** kWh
